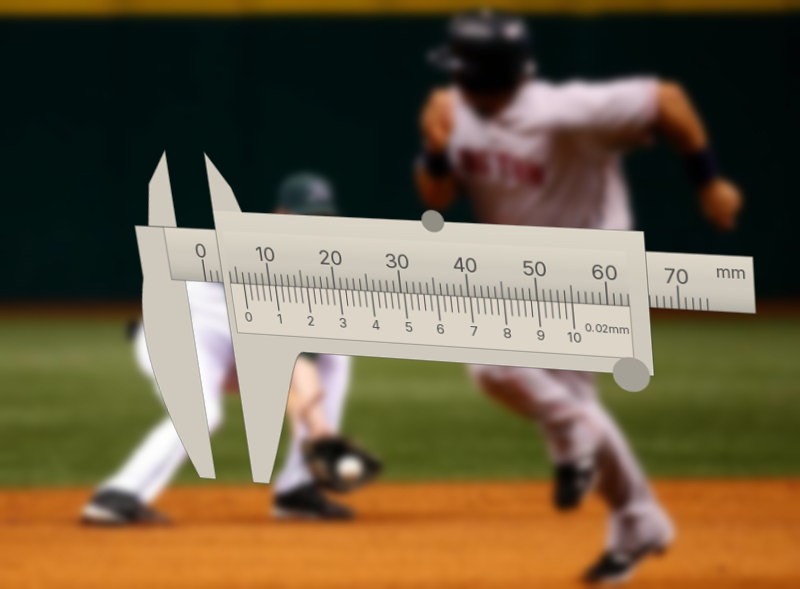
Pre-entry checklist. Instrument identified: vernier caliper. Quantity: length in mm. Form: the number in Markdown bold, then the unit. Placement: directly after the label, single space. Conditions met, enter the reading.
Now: **6.0** mm
